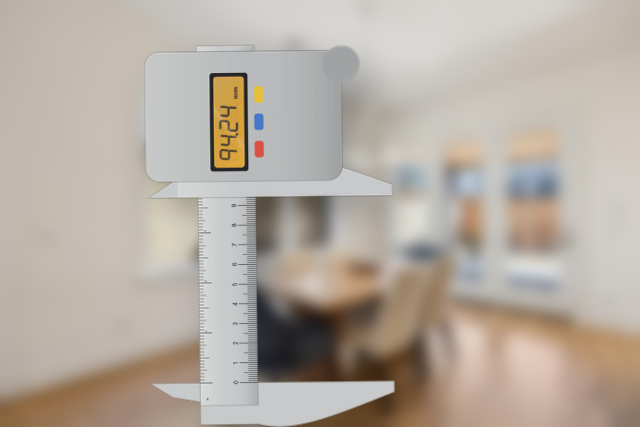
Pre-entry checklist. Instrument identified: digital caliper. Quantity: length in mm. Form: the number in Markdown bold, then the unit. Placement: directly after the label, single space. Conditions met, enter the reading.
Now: **94.24** mm
